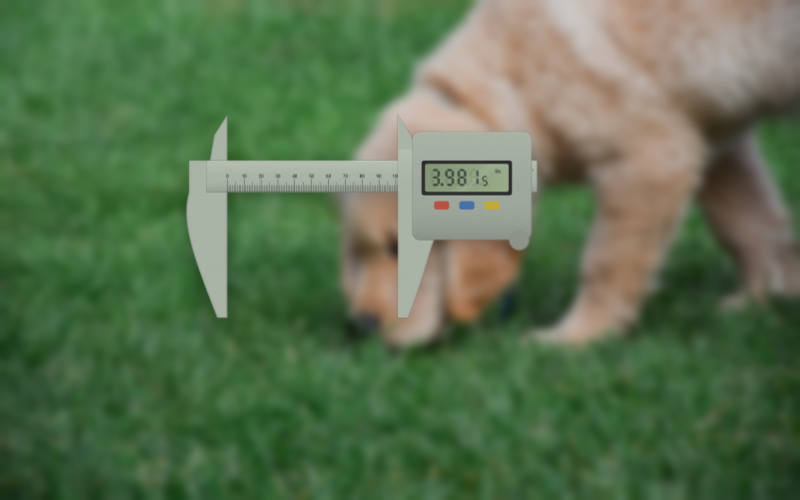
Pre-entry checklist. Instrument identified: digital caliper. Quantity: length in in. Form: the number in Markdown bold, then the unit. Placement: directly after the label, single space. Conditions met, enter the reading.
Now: **3.9815** in
